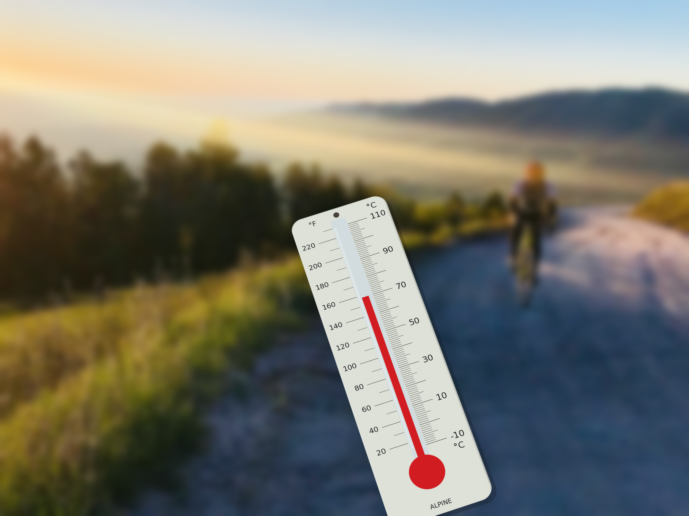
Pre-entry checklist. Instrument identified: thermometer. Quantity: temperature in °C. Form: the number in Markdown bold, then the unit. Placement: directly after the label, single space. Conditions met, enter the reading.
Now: **70** °C
